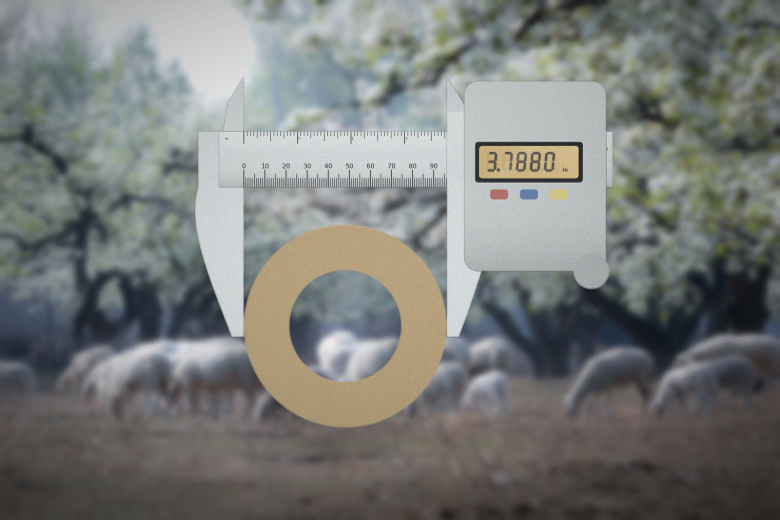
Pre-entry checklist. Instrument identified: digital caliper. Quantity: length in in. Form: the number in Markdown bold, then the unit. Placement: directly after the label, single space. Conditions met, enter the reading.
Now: **3.7880** in
